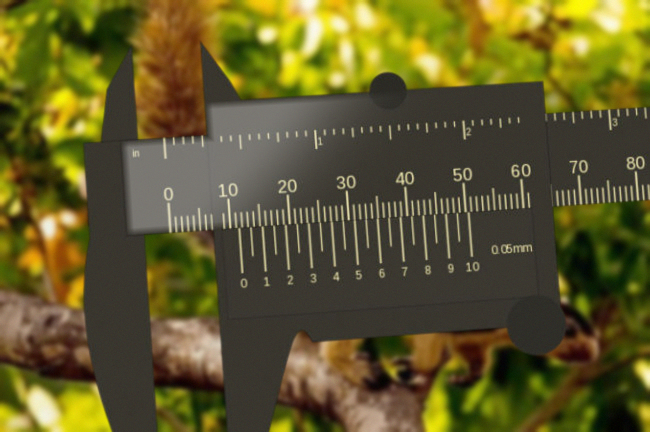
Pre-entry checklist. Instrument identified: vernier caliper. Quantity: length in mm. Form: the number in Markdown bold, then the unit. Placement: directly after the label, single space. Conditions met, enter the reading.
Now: **11.5** mm
